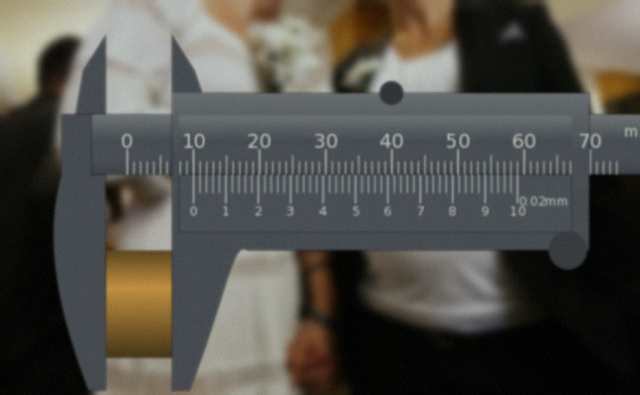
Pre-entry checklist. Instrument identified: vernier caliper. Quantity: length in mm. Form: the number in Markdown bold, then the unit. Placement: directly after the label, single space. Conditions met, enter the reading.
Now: **10.0** mm
